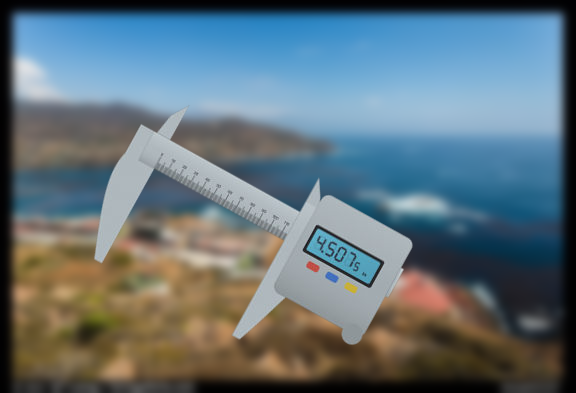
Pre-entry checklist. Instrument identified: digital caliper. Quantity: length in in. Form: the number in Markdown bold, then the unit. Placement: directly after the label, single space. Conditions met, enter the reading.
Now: **4.5075** in
